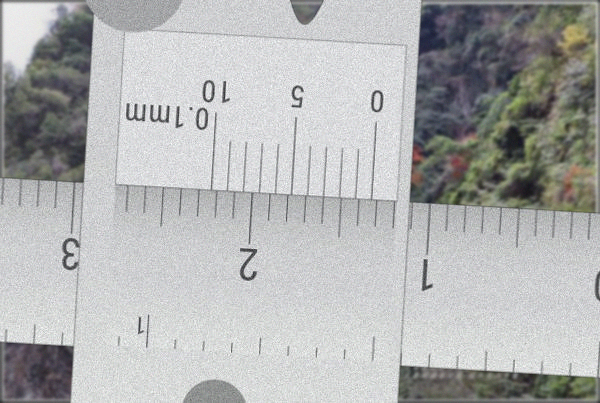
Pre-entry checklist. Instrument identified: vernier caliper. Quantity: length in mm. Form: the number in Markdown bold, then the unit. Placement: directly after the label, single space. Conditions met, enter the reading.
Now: **13.3** mm
